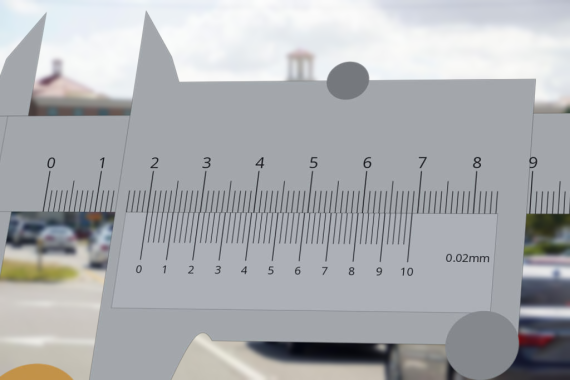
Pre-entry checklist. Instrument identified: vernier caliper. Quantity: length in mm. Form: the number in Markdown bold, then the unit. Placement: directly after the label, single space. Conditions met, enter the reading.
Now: **20.0** mm
